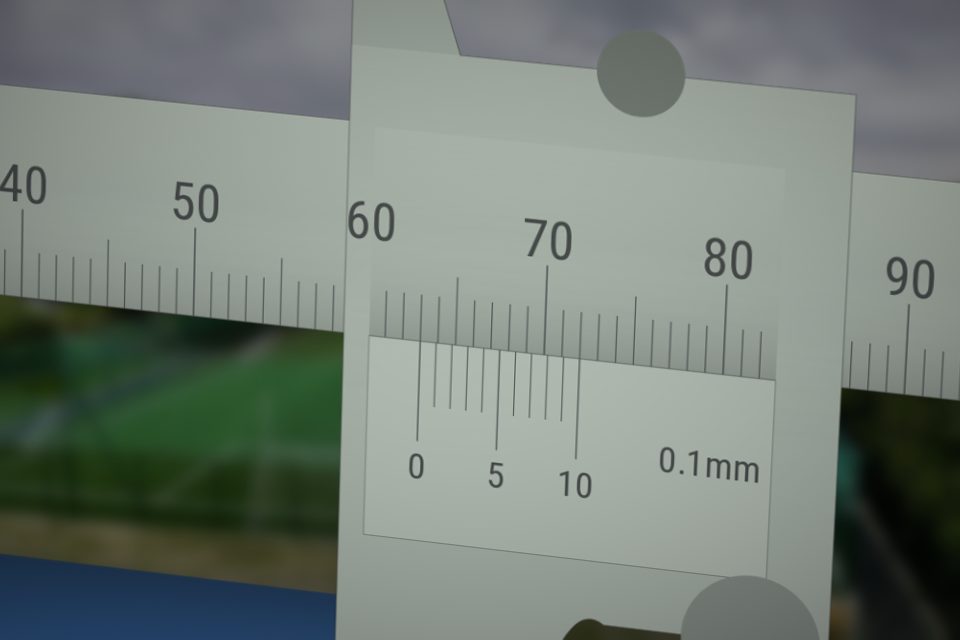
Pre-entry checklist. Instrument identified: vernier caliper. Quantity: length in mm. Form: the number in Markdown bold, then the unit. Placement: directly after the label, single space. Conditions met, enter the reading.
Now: **63.0** mm
